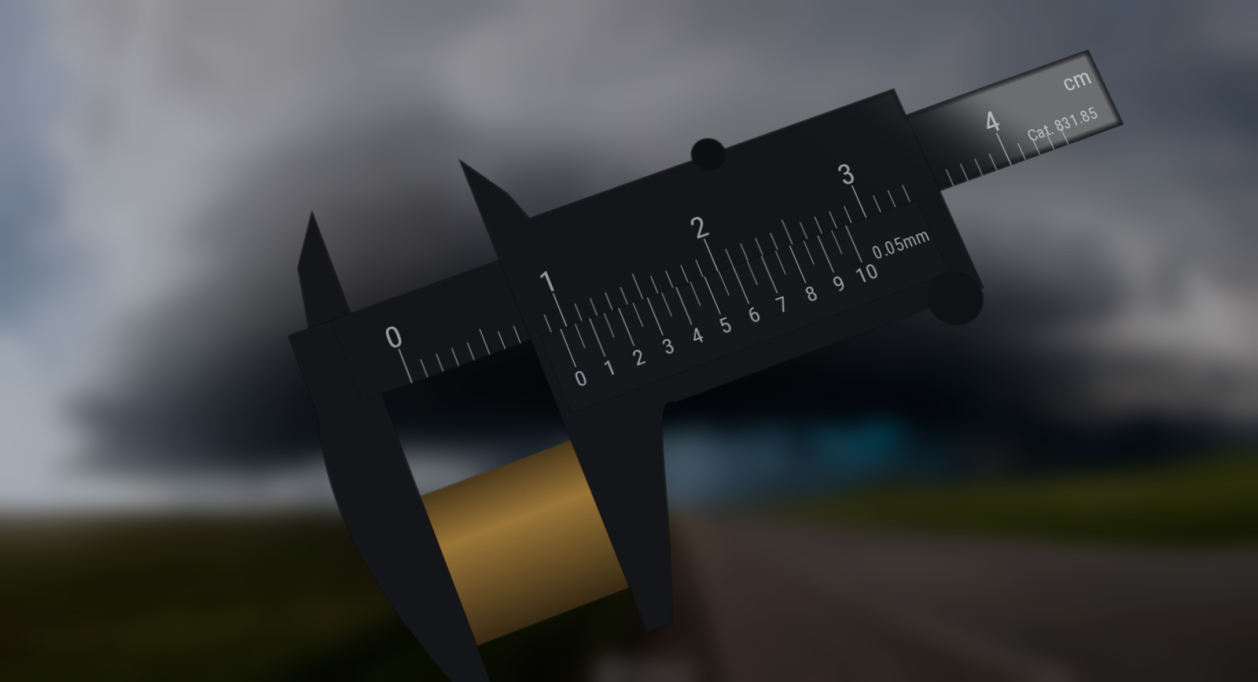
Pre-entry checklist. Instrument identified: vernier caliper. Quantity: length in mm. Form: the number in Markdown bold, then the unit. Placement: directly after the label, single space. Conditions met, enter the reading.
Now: **9.6** mm
